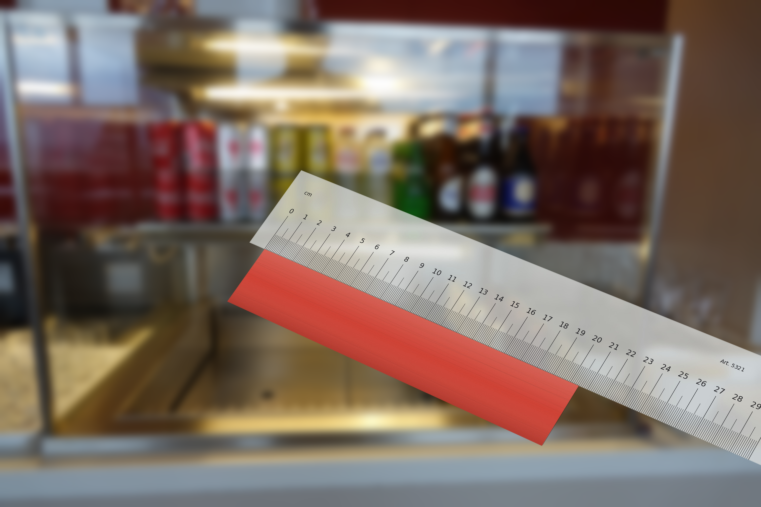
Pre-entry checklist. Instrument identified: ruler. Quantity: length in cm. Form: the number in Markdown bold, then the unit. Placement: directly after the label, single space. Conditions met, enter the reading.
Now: **20.5** cm
